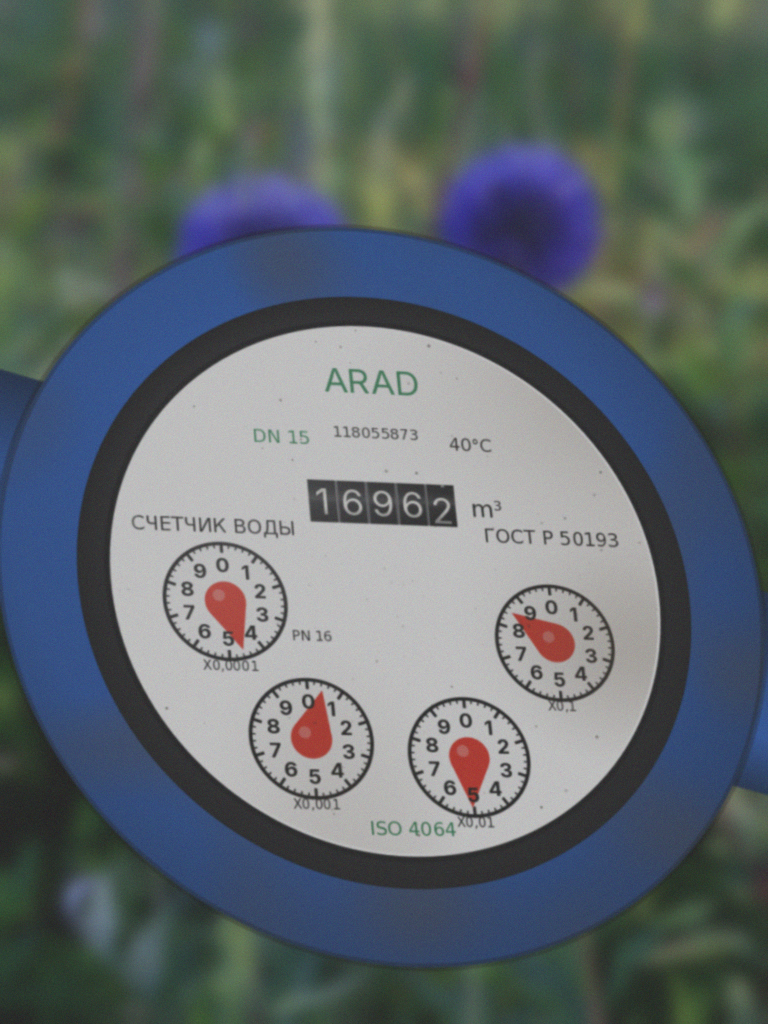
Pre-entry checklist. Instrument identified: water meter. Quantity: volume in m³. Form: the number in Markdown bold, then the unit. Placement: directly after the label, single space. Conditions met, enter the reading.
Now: **16961.8504** m³
